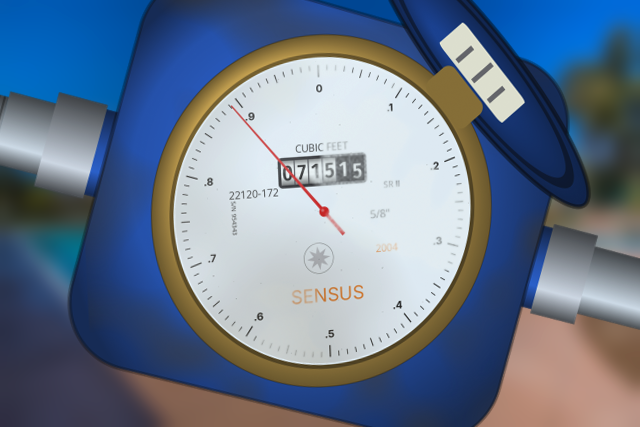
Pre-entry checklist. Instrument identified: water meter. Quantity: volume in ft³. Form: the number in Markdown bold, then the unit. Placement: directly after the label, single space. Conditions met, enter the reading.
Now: **71514.89** ft³
